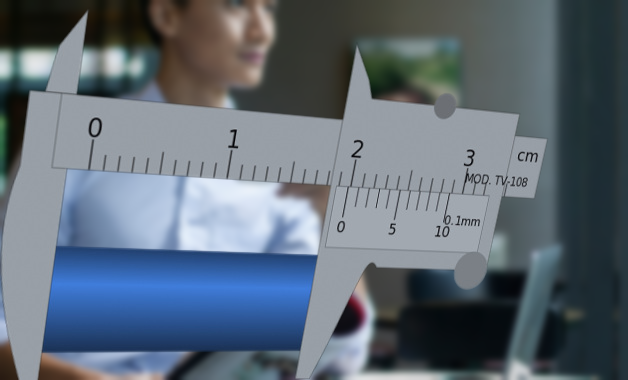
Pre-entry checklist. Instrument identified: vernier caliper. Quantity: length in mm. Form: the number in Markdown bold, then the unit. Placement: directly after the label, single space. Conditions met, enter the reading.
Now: **19.8** mm
